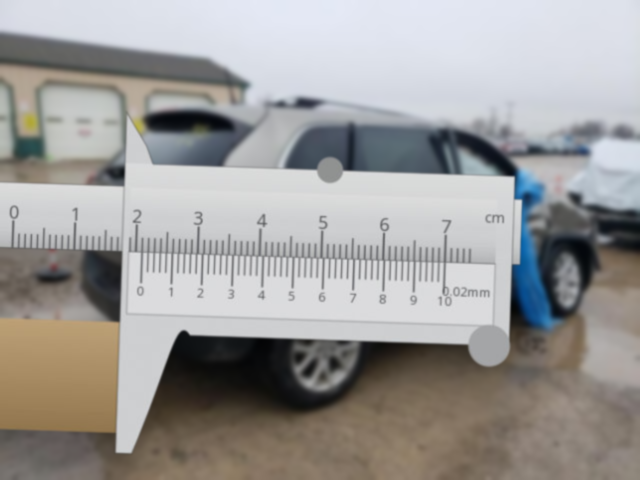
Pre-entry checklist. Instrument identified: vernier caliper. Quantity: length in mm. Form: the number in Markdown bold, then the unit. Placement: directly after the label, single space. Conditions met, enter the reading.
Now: **21.0** mm
